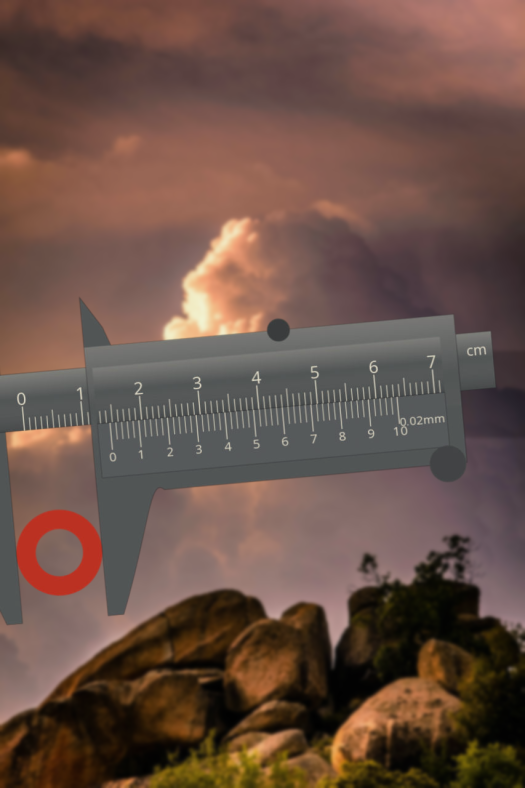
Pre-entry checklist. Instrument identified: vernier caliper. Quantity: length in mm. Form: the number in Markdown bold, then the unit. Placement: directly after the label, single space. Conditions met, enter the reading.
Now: **14.6** mm
